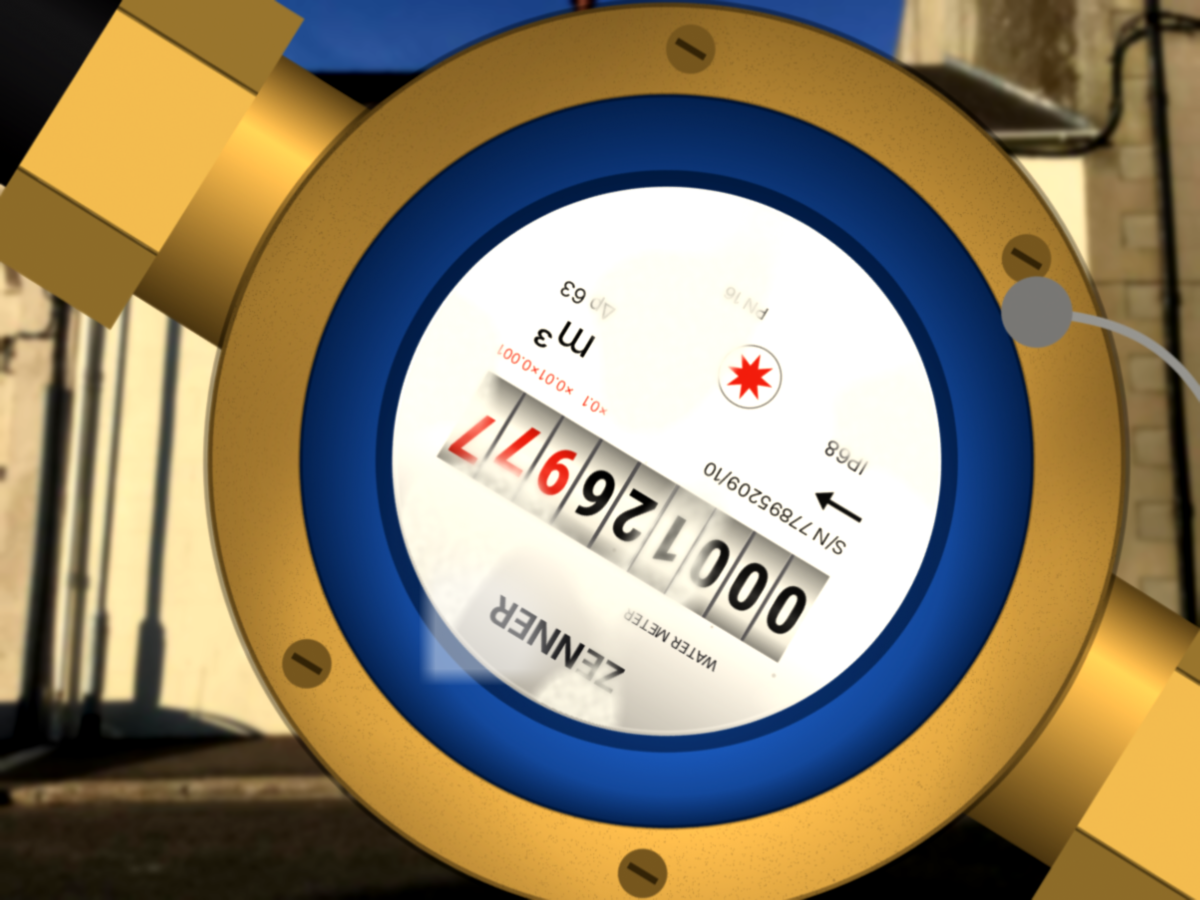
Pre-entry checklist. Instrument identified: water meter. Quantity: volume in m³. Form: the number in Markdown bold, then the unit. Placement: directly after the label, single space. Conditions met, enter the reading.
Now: **126.977** m³
